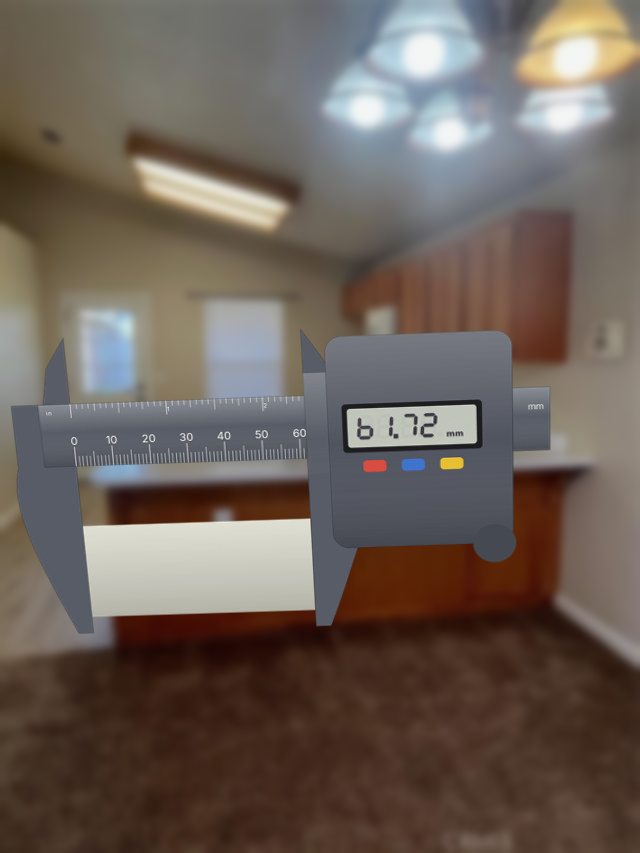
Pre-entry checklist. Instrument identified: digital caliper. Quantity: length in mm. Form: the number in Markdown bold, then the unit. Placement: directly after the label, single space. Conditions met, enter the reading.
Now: **61.72** mm
